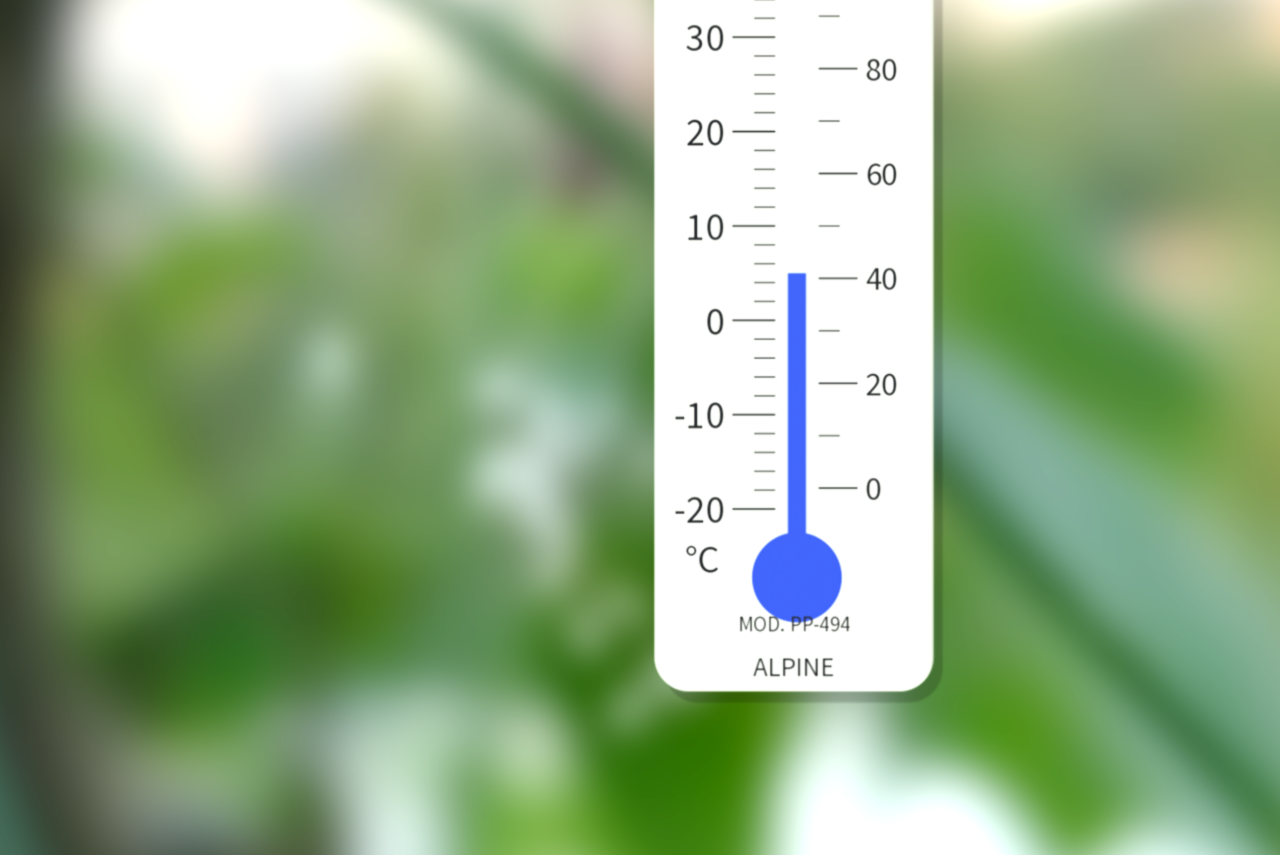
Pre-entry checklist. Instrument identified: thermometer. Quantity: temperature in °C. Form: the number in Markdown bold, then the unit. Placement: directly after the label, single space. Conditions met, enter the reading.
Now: **5** °C
